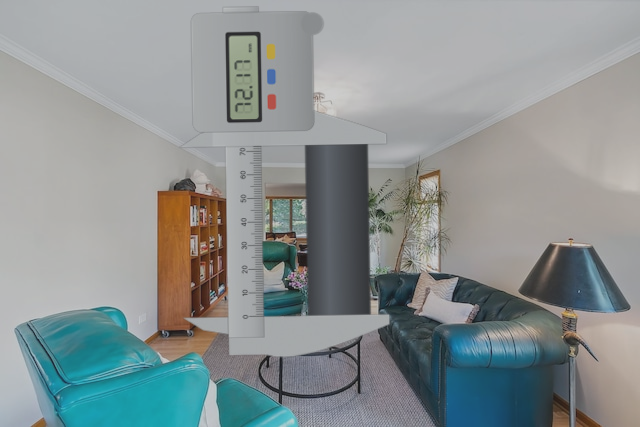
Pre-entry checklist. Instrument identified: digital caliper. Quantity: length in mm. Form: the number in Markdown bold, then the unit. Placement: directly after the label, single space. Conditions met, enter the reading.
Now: **72.17** mm
